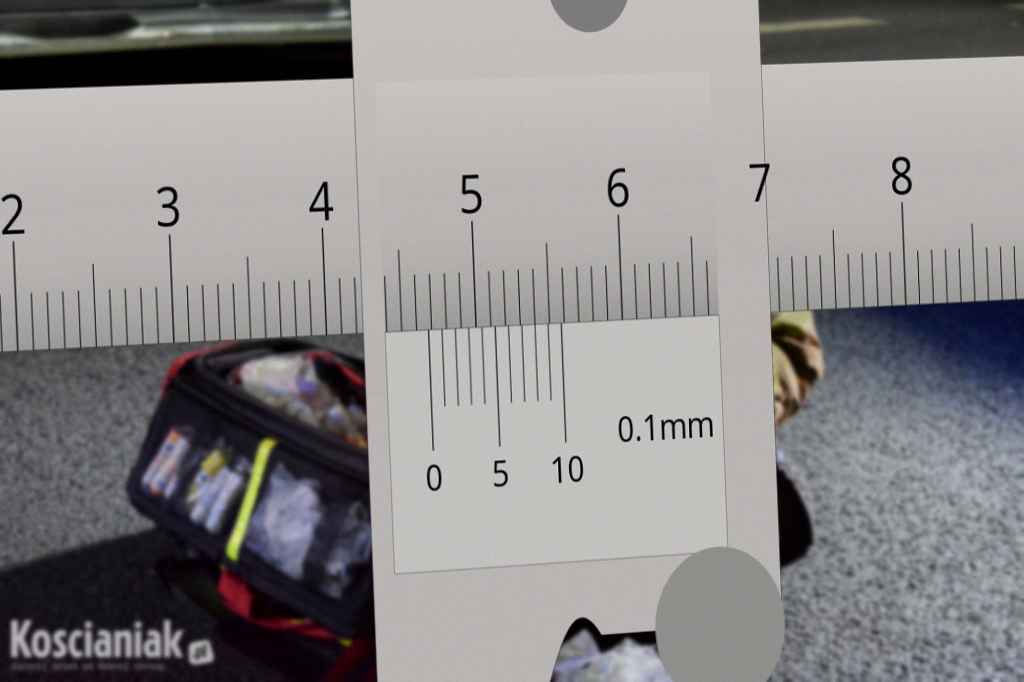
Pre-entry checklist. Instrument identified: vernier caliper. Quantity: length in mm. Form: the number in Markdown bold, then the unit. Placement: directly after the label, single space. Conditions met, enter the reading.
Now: **46.8** mm
